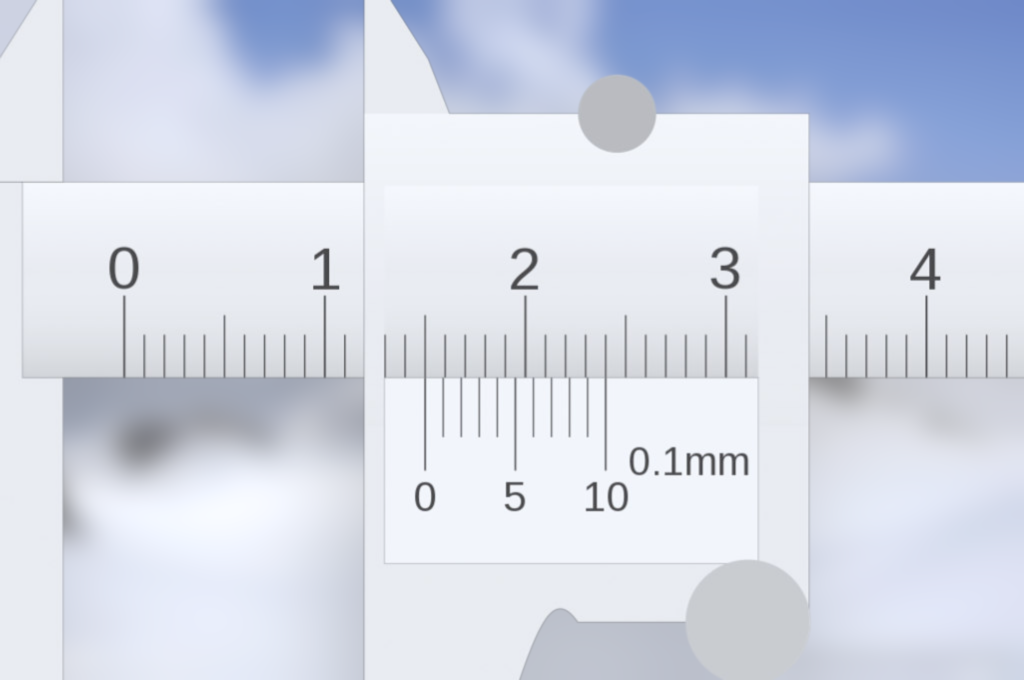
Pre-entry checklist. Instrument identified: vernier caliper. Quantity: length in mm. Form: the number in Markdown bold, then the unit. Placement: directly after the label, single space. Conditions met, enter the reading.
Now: **15.0** mm
